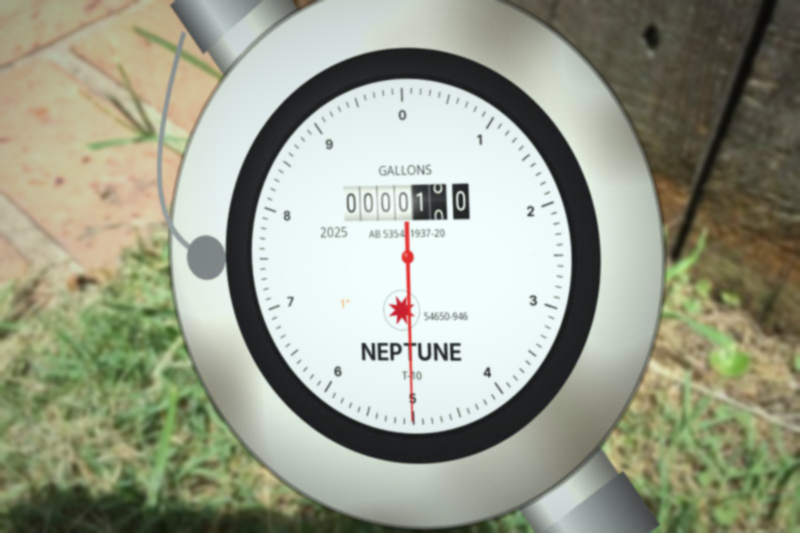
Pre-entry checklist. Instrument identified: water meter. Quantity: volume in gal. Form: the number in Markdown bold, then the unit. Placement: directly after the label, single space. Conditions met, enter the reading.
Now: **185.0** gal
